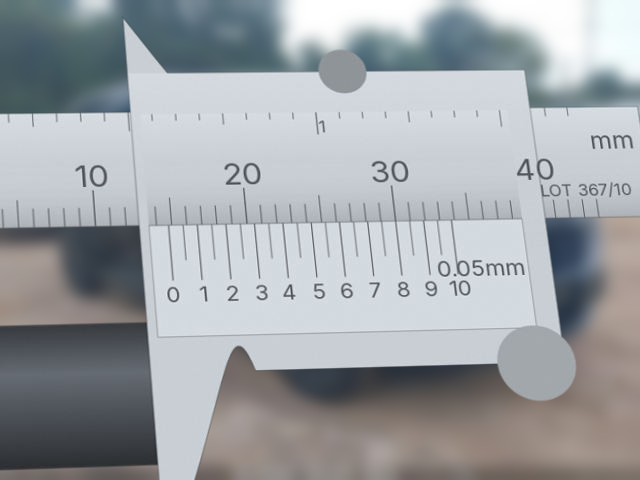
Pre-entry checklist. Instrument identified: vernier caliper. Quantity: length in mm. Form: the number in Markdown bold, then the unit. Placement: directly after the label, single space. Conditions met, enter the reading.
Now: **14.8** mm
